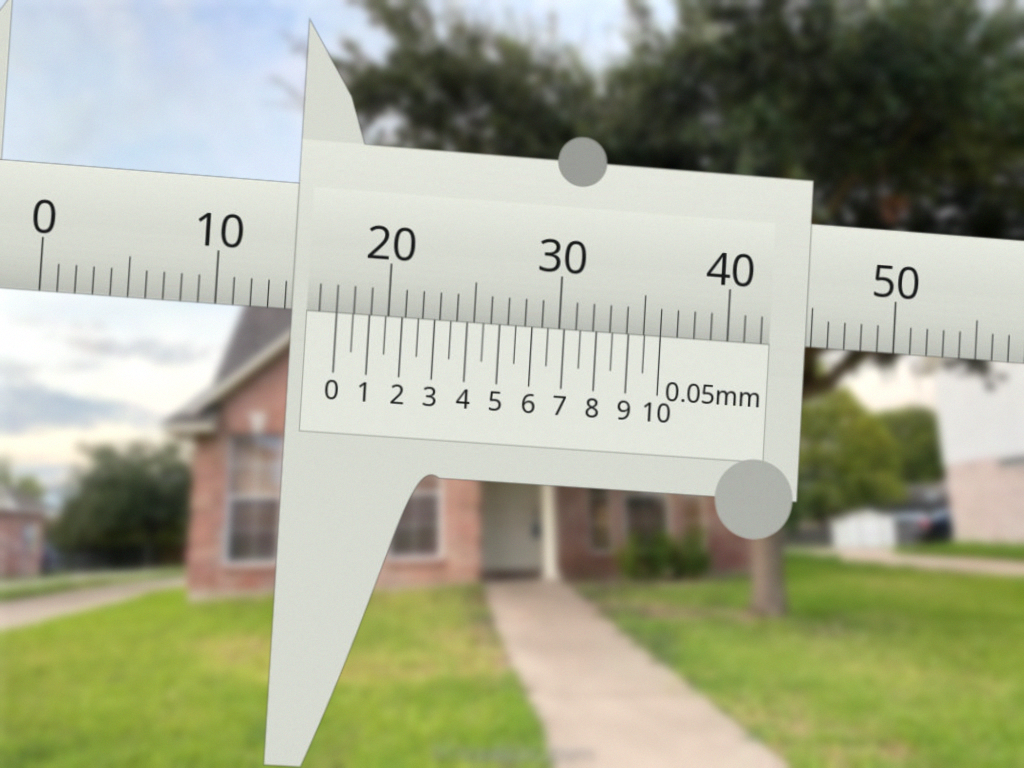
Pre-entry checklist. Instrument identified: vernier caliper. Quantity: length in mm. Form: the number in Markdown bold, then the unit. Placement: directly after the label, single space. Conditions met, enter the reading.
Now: **17.0** mm
